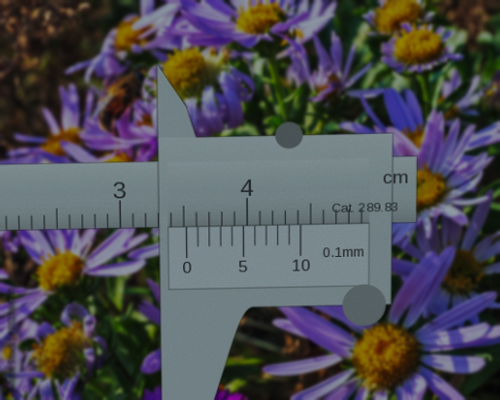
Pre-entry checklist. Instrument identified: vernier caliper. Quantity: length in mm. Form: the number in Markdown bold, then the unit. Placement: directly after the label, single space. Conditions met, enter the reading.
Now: **35.2** mm
